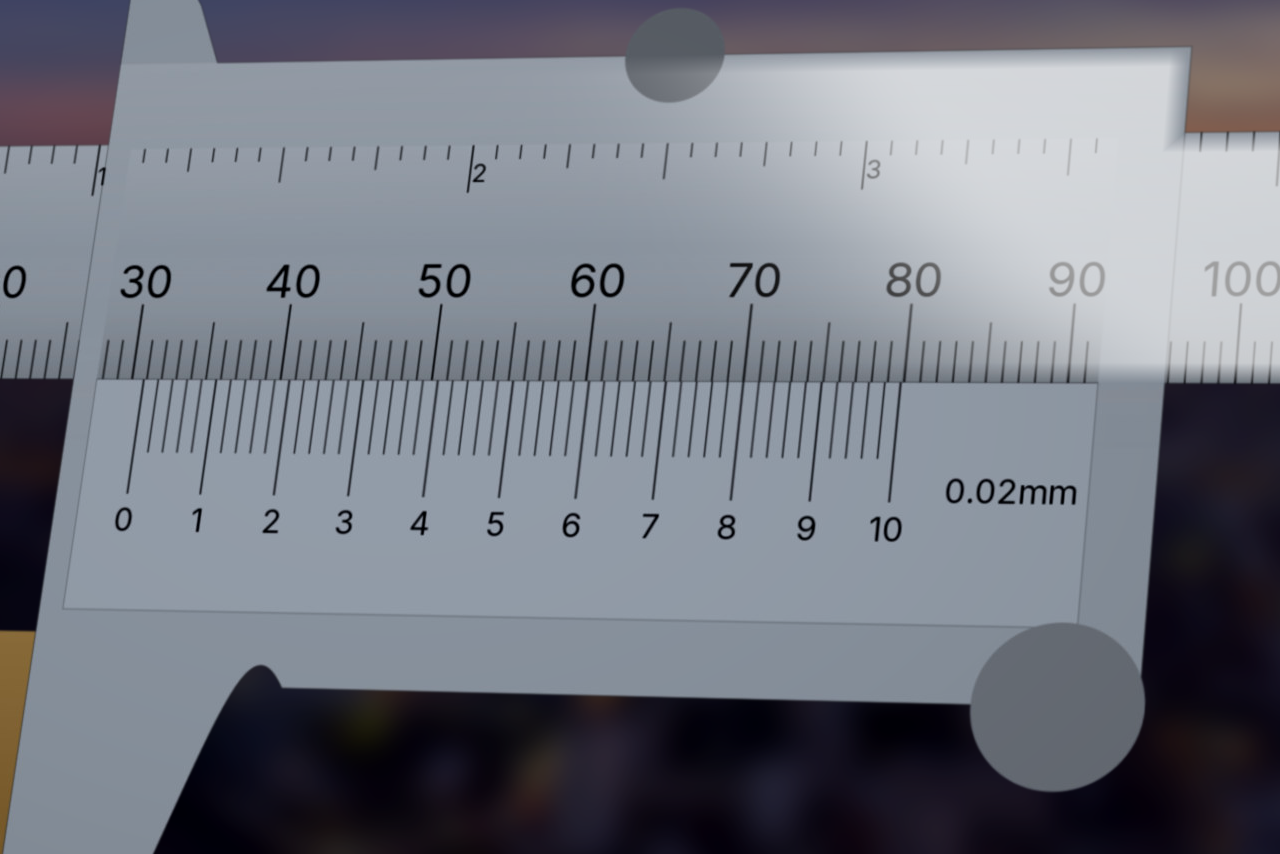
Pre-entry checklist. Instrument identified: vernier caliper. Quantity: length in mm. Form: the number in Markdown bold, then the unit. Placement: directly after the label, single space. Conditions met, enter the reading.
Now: **30.8** mm
